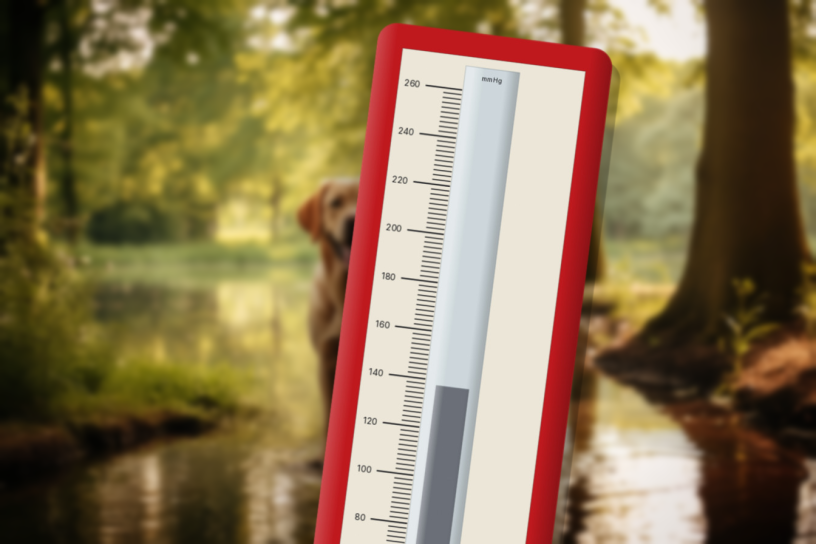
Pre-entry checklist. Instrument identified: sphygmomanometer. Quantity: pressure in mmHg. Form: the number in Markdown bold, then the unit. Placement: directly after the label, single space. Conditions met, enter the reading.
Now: **138** mmHg
